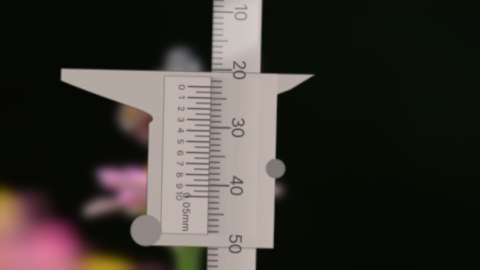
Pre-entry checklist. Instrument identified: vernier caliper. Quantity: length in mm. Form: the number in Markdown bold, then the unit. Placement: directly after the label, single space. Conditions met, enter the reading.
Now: **23.0** mm
